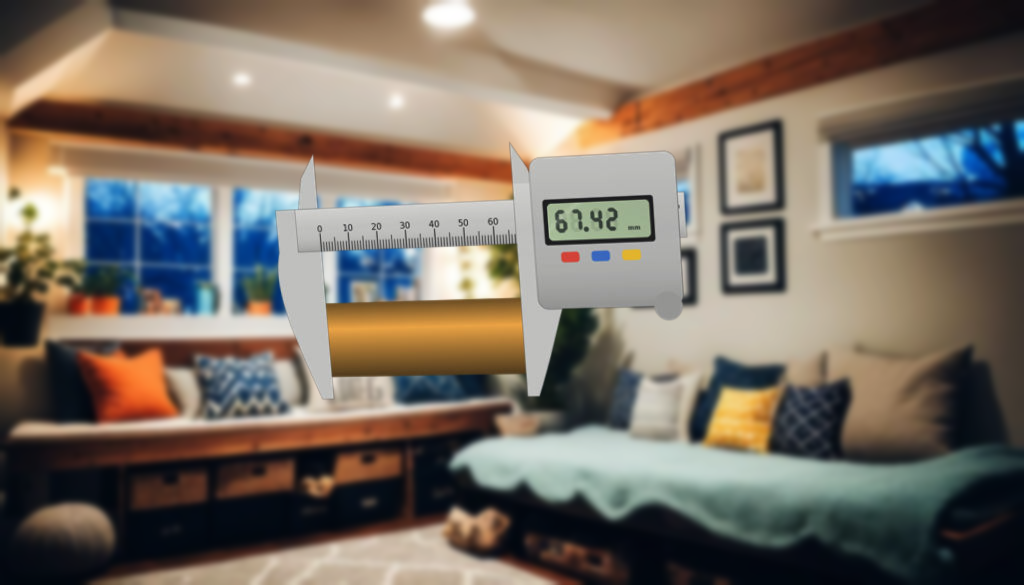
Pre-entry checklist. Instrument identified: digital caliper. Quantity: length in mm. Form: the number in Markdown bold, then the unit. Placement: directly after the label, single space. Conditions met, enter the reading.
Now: **67.42** mm
